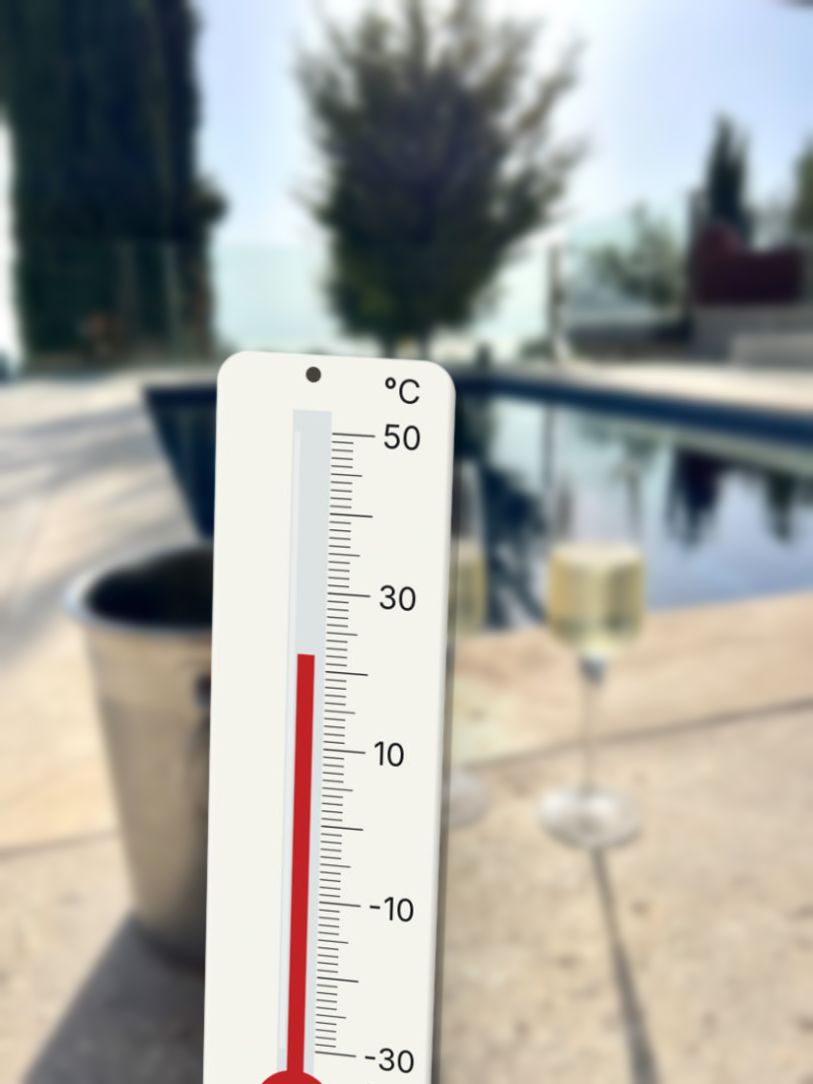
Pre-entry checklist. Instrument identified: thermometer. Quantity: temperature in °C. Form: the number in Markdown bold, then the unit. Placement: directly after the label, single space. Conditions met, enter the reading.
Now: **22** °C
